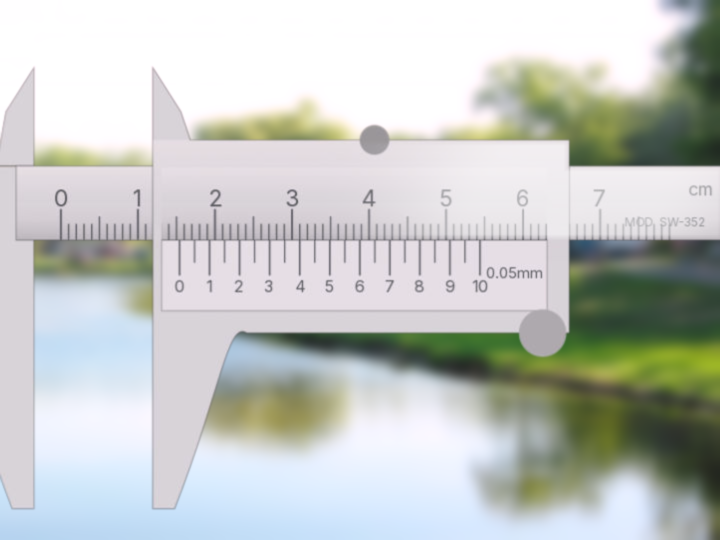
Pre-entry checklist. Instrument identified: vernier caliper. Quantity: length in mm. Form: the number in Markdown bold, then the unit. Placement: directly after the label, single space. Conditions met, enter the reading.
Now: **15.4** mm
